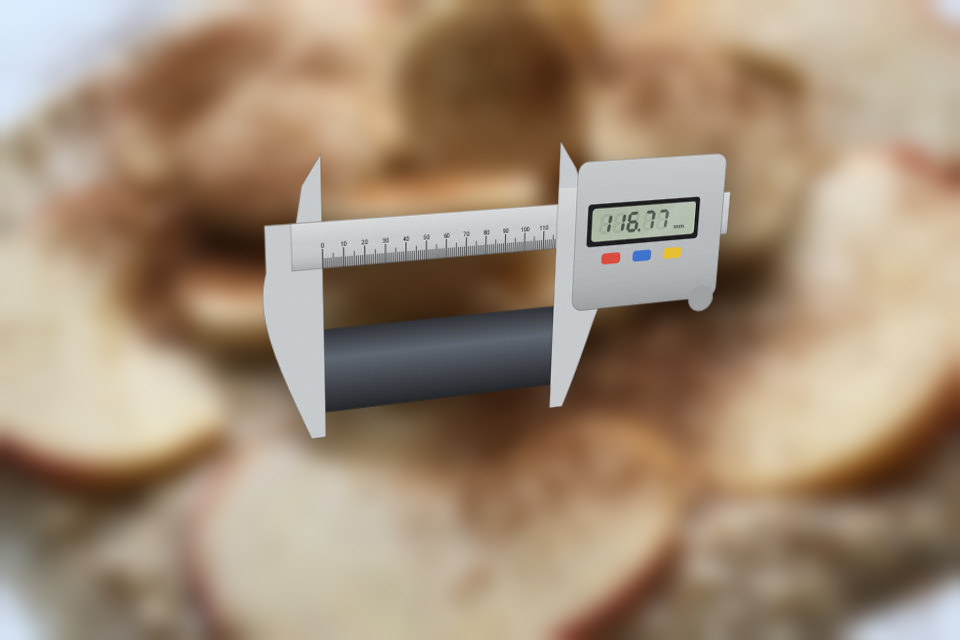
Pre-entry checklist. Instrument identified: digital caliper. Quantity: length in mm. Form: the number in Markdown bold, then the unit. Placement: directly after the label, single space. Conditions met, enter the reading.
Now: **116.77** mm
